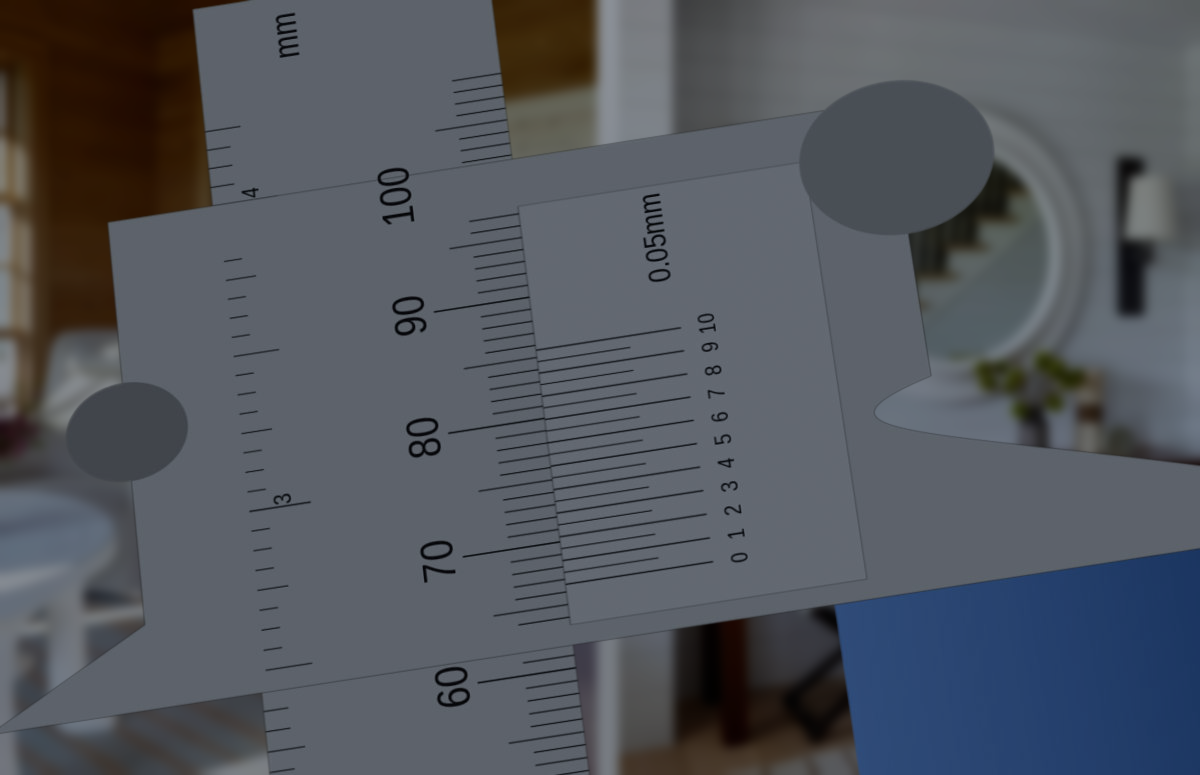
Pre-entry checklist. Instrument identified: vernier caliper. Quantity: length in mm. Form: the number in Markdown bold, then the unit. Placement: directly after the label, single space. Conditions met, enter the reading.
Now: **66.6** mm
